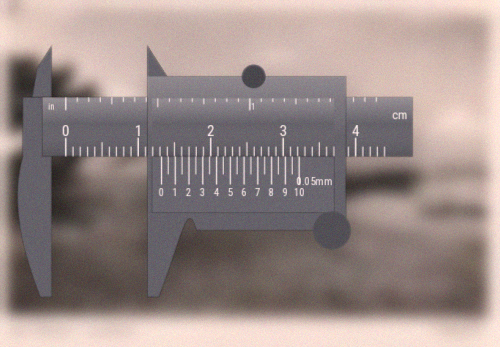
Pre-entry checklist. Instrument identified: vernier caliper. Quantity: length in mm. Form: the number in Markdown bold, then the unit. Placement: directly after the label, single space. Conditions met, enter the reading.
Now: **13.2** mm
